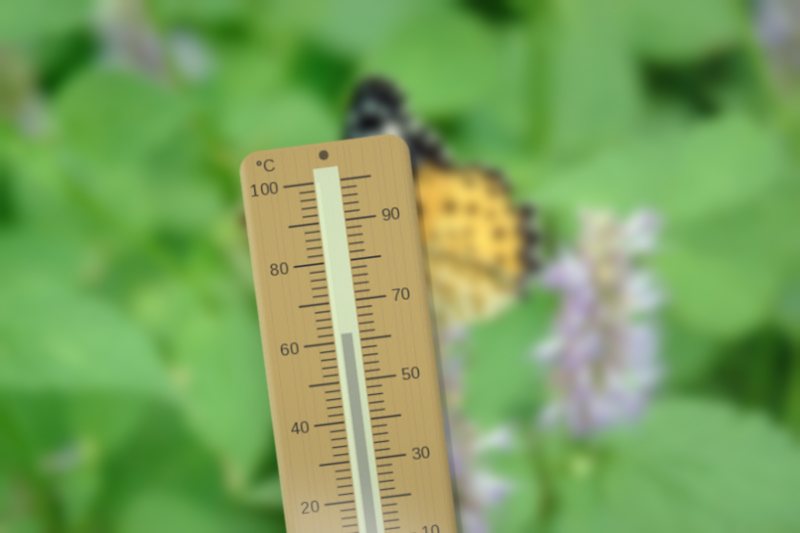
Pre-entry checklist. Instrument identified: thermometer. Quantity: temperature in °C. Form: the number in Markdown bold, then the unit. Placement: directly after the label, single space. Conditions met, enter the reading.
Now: **62** °C
